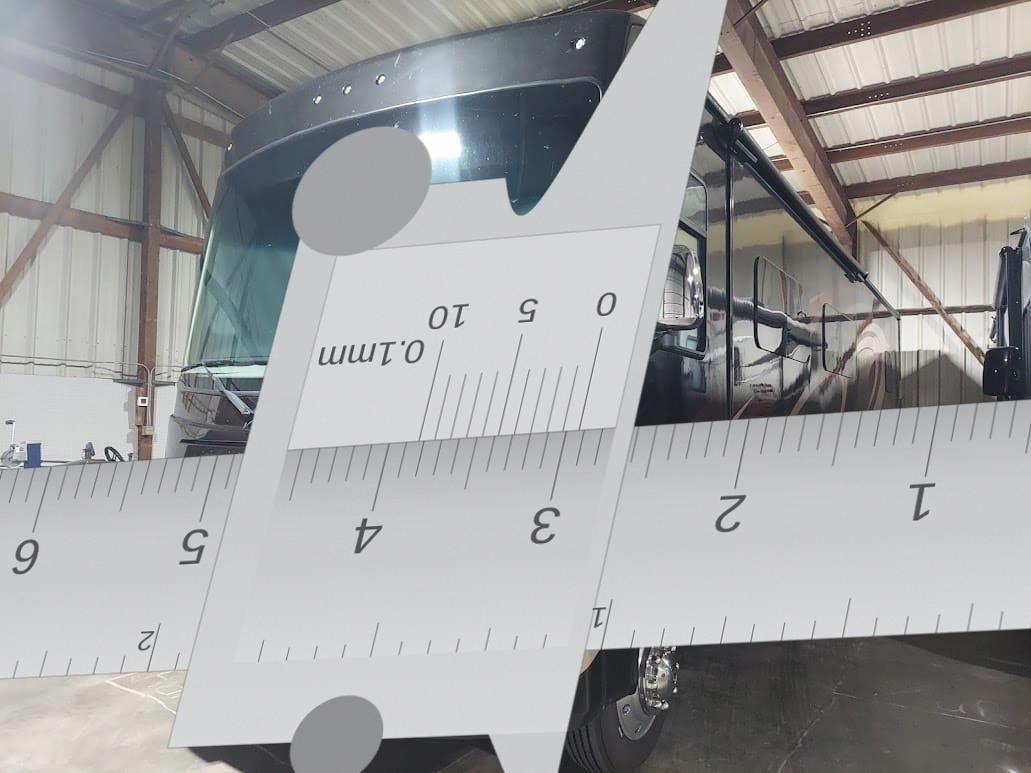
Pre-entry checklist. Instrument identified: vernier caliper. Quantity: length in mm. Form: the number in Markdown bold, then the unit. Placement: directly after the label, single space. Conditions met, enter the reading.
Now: **29.3** mm
